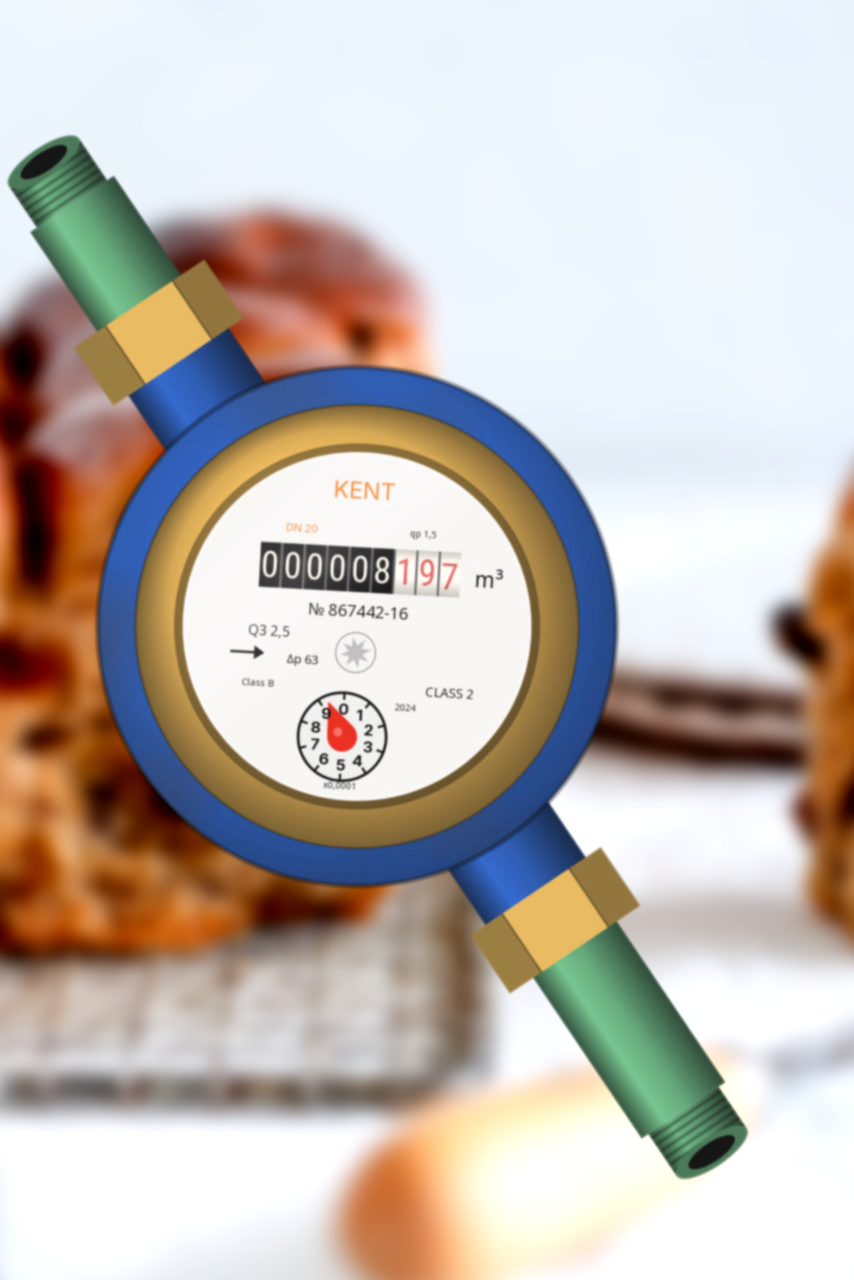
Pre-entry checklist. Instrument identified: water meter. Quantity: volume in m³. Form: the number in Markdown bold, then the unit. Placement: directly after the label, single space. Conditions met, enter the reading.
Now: **8.1969** m³
